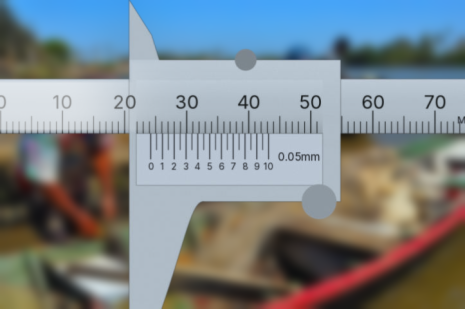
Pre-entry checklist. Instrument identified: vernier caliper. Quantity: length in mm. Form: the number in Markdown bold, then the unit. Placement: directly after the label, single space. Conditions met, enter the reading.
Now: **24.2** mm
